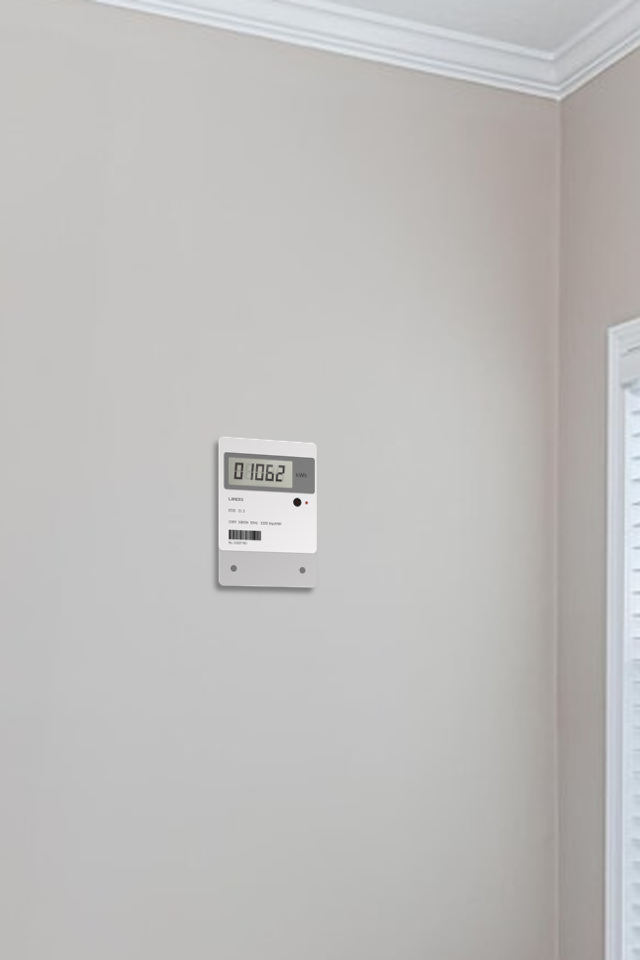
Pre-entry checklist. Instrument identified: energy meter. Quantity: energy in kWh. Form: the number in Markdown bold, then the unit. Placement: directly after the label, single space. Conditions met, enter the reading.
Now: **1062** kWh
